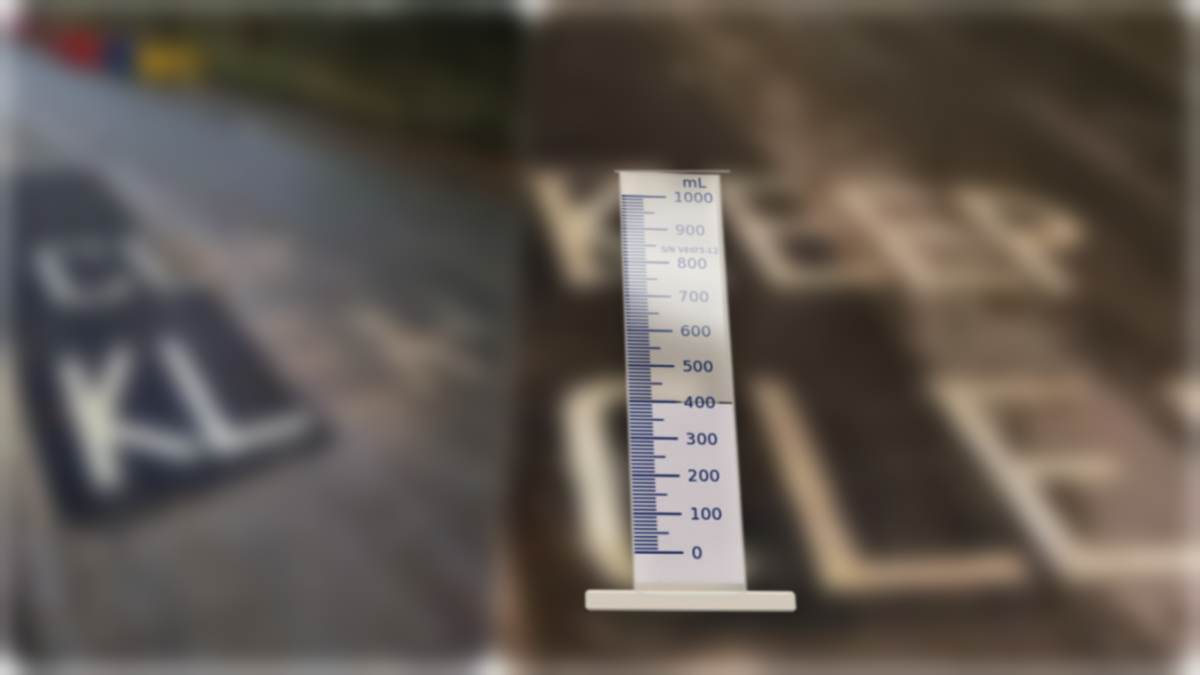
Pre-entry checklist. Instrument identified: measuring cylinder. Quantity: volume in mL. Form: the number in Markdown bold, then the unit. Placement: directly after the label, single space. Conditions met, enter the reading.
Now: **400** mL
